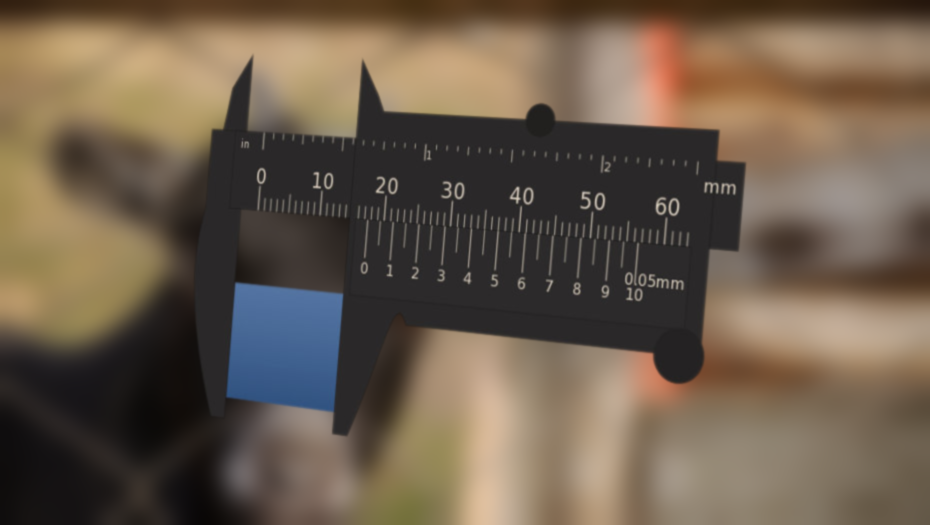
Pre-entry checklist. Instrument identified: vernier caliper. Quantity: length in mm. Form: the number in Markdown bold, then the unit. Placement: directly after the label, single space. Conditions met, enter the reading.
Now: **17.5** mm
